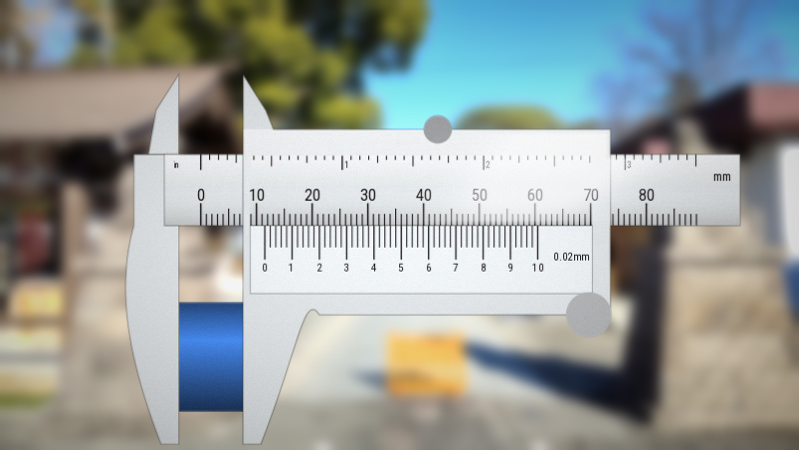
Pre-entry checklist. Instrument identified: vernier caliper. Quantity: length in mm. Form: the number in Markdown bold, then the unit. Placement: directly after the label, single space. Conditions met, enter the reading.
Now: **11.5** mm
